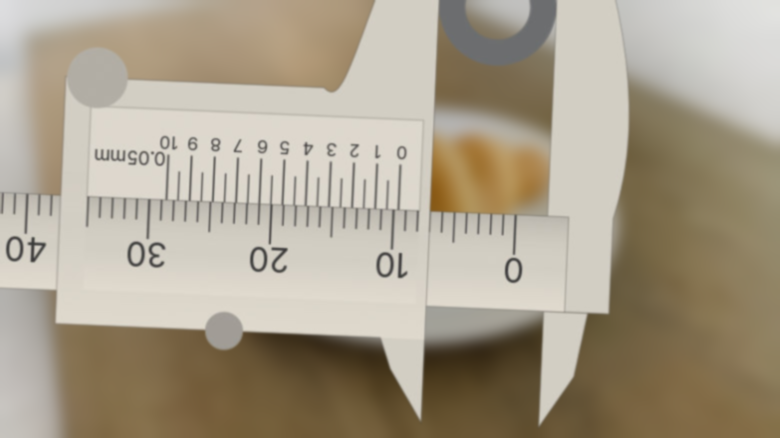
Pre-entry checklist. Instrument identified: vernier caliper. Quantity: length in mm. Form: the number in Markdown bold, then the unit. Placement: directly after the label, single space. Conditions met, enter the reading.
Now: **9.6** mm
